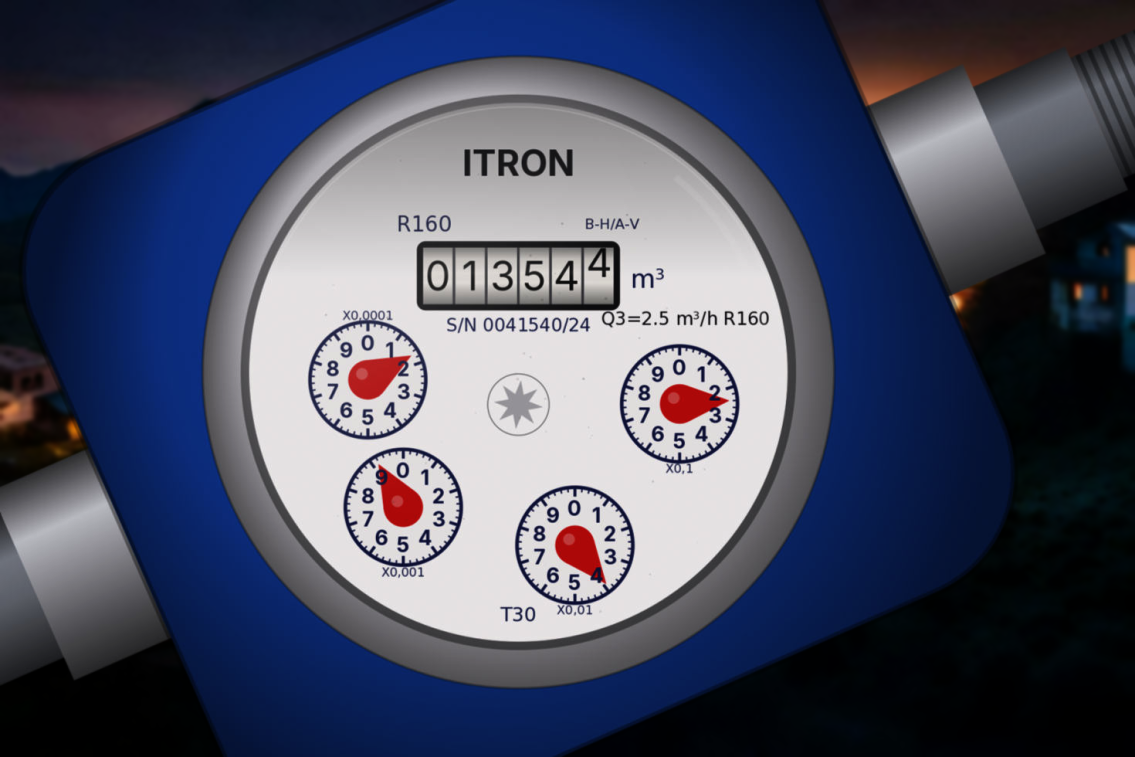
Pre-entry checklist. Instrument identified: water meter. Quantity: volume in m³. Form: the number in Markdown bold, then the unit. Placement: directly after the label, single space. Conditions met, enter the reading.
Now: **13544.2391** m³
